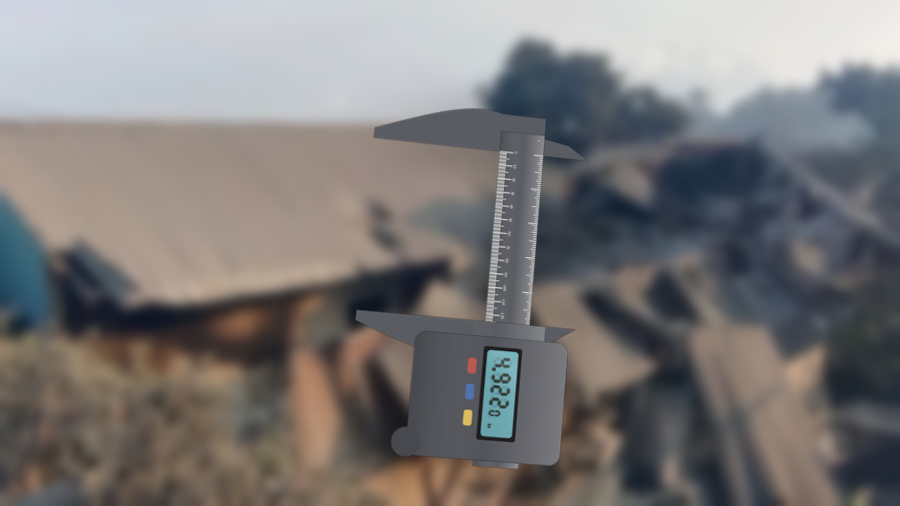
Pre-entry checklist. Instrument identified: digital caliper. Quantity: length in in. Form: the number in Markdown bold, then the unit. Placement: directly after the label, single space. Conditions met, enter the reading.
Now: **4.9220** in
